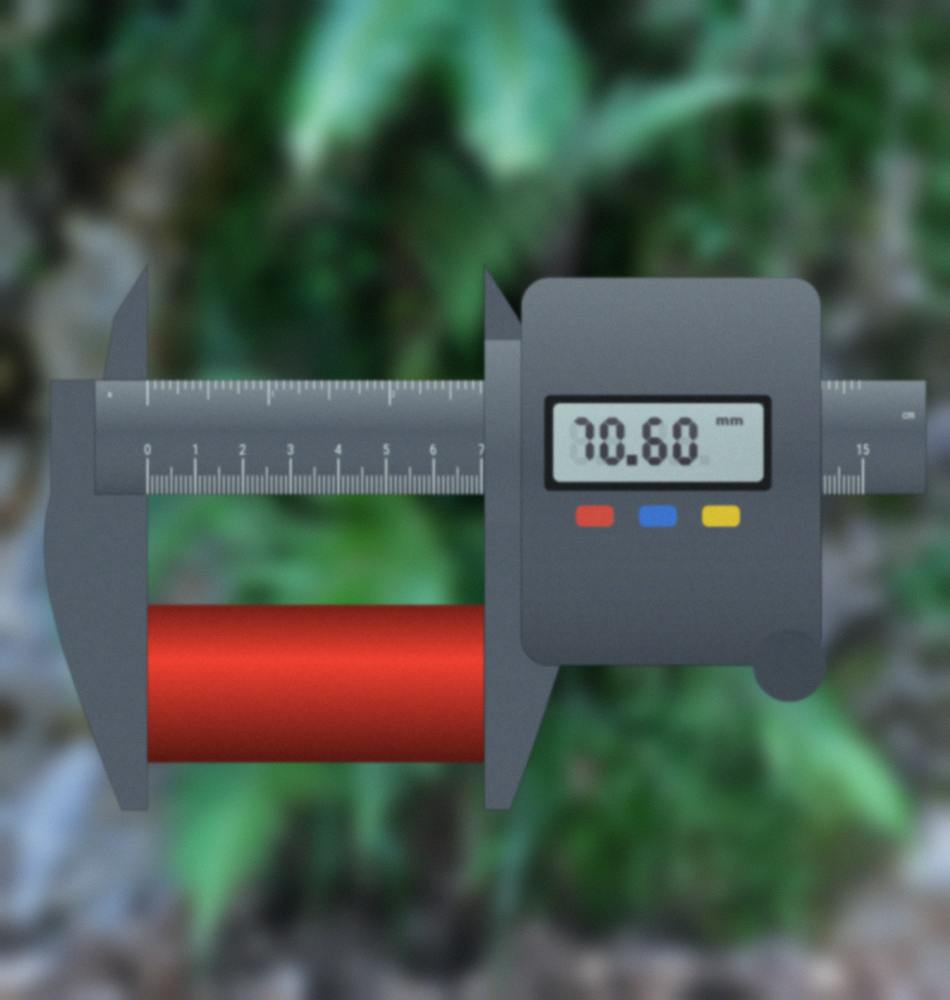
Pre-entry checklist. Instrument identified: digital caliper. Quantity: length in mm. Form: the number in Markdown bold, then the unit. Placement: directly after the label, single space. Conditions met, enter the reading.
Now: **70.60** mm
